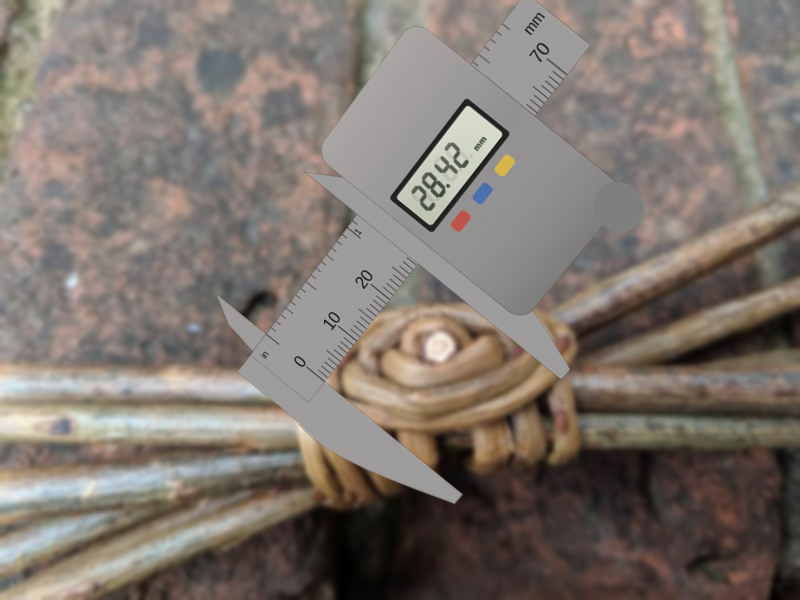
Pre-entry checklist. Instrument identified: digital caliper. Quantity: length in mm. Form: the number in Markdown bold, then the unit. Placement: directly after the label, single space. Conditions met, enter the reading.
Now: **28.42** mm
